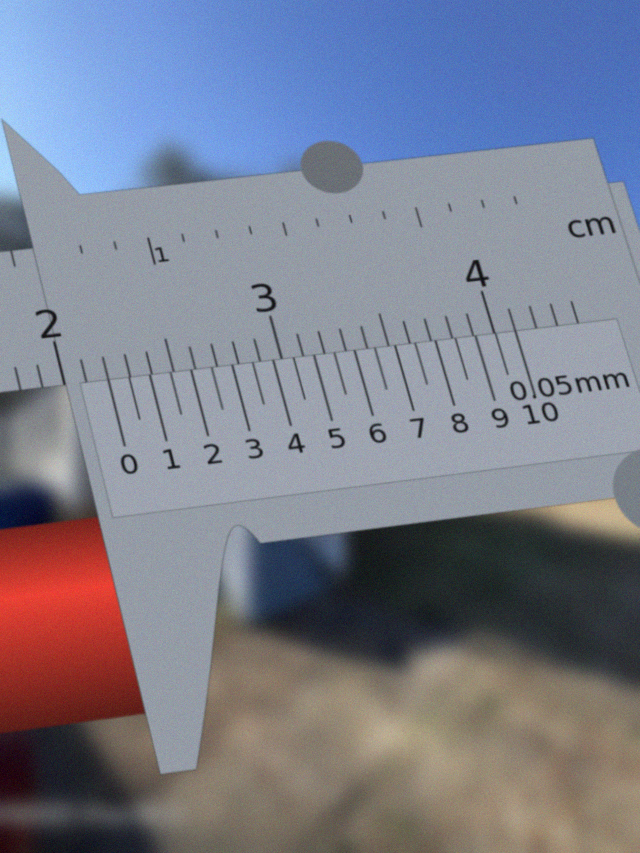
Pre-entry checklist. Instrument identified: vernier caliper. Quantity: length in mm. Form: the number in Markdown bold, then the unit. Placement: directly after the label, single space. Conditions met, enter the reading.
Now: **22.0** mm
